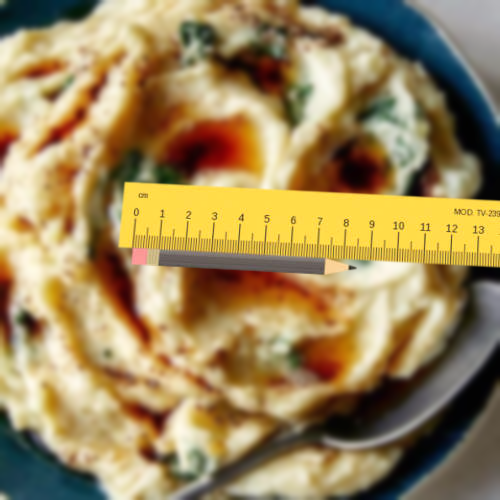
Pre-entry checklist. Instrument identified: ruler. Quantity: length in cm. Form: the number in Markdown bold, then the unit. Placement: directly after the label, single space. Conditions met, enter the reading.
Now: **8.5** cm
